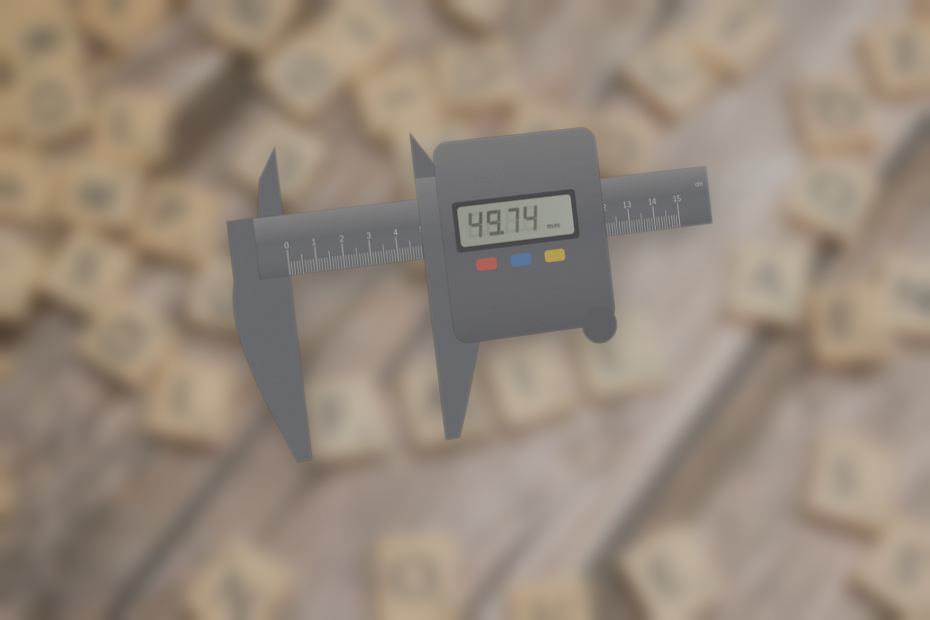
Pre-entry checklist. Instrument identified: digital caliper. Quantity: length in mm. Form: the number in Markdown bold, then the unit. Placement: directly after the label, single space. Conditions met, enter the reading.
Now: **49.74** mm
